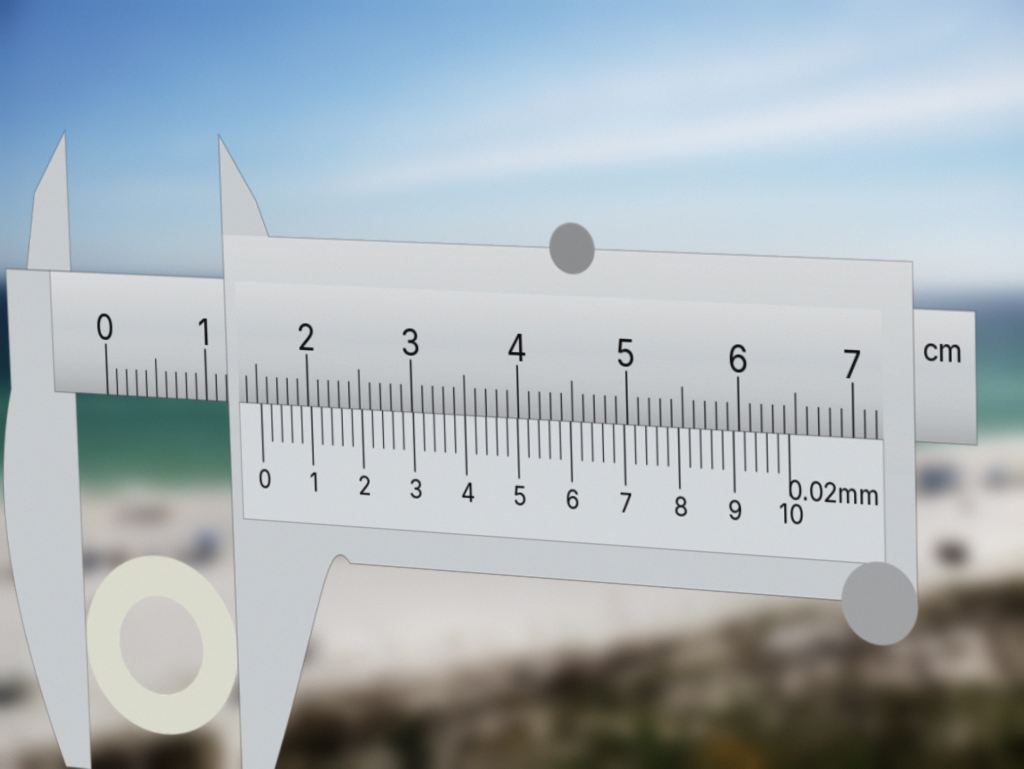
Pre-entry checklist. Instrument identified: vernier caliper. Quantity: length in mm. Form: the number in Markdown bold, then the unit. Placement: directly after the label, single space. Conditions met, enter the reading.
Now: **15.4** mm
